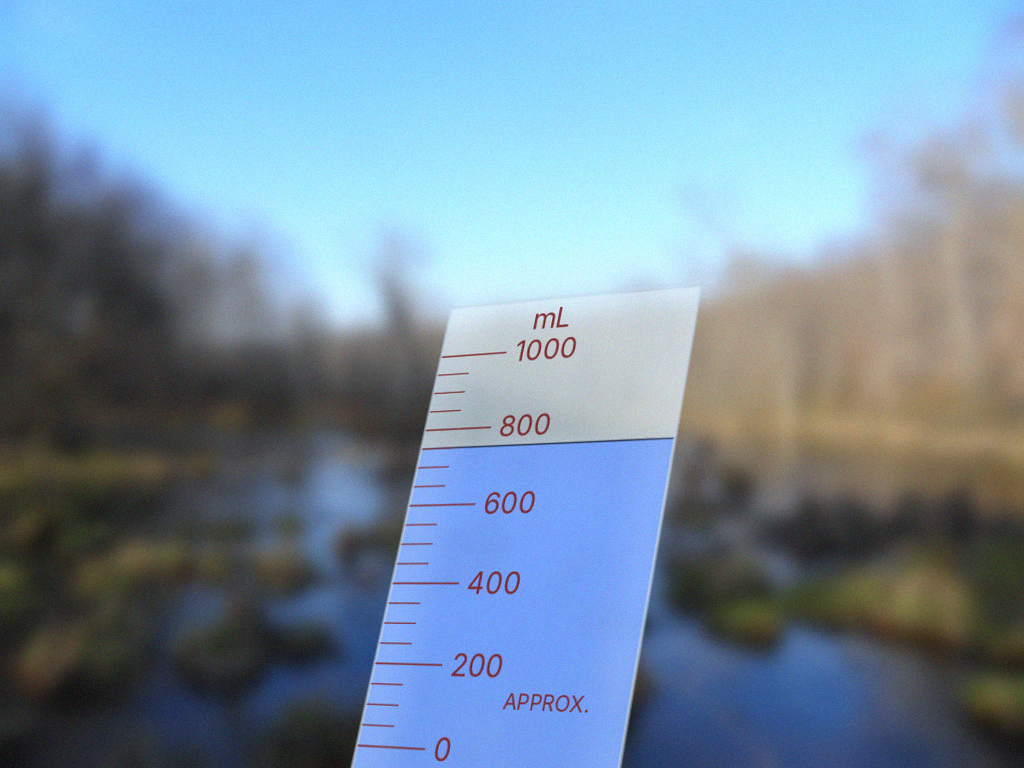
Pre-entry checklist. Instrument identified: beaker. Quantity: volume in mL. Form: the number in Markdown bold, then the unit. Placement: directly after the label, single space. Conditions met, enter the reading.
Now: **750** mL
